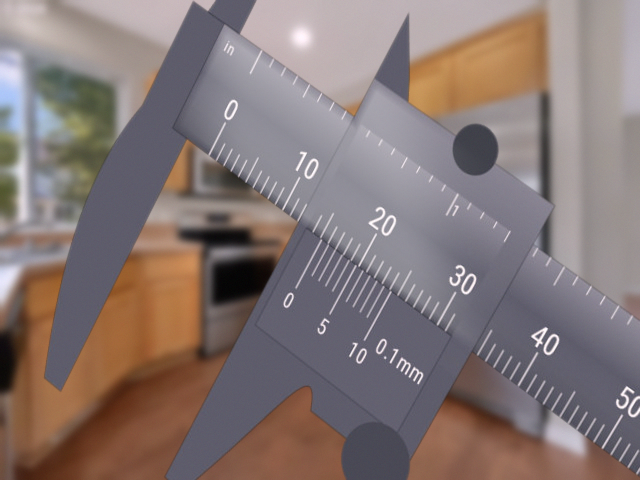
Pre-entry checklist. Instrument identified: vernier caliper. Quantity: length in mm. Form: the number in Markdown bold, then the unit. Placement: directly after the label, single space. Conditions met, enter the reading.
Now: **15.2** mm
